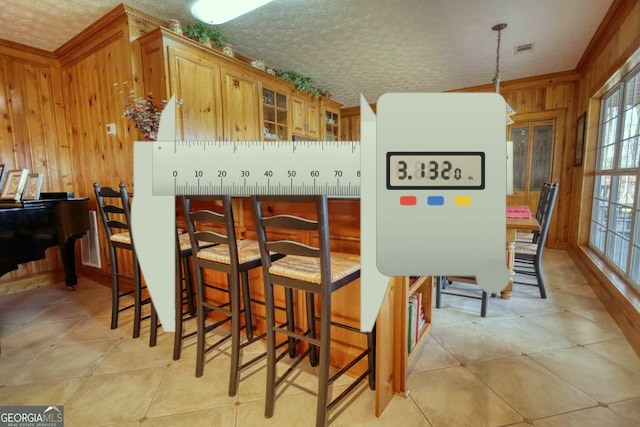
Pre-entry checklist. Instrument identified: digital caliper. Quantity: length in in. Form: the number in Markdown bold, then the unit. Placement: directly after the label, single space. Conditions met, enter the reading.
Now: **3.1320** in
